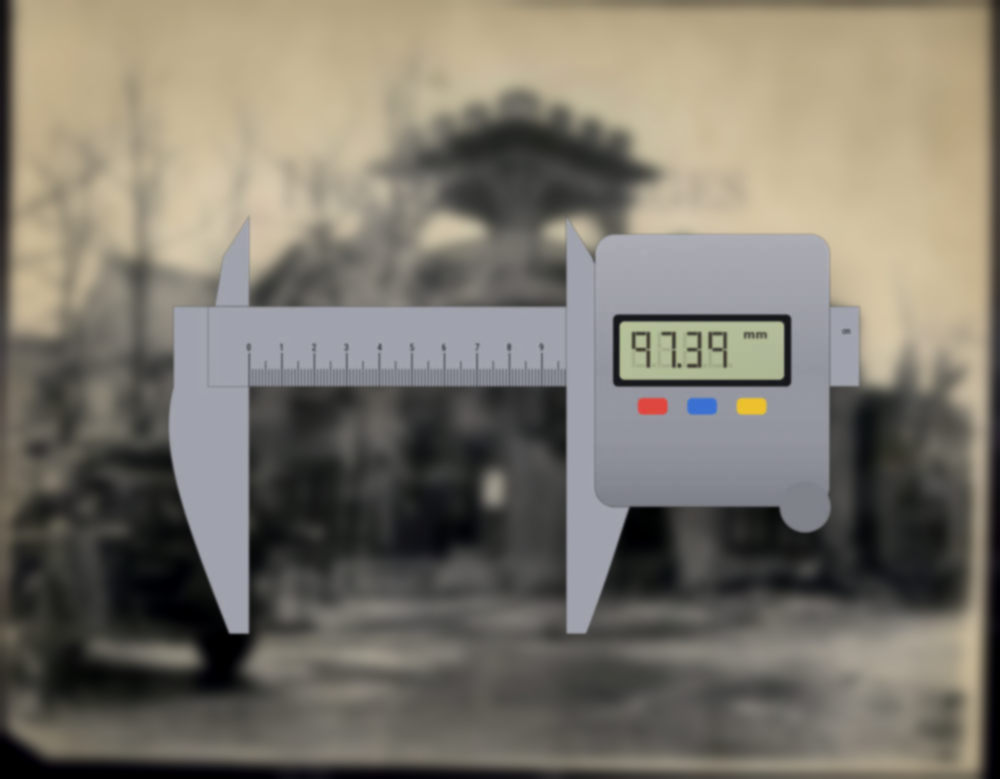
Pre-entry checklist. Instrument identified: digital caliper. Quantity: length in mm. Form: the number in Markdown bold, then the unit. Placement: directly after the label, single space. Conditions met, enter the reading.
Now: **97.39** mm
